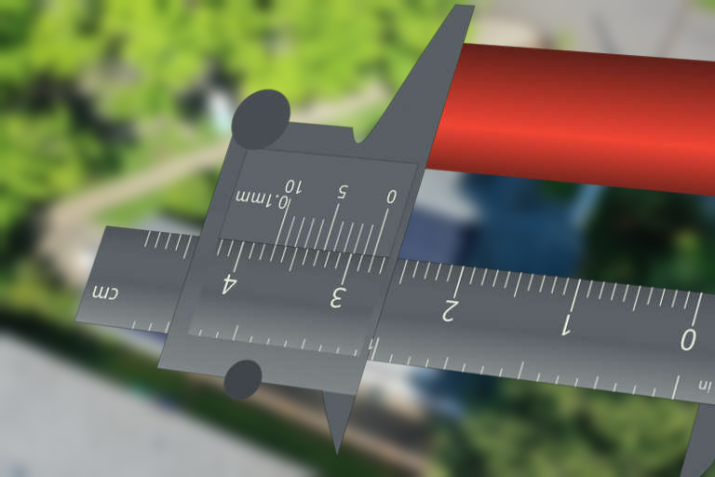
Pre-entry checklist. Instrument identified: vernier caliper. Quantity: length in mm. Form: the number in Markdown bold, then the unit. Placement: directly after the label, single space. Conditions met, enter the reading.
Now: **28.0** mm
